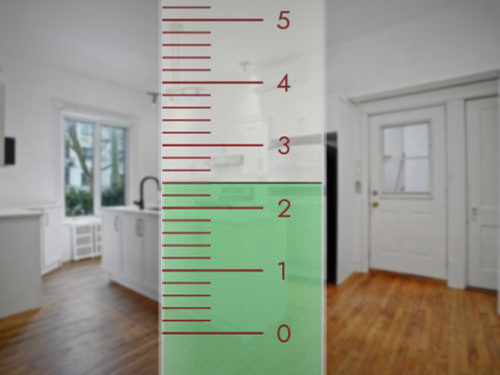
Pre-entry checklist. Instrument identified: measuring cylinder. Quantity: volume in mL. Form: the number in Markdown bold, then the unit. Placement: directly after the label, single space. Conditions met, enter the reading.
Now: **2.4** mL
